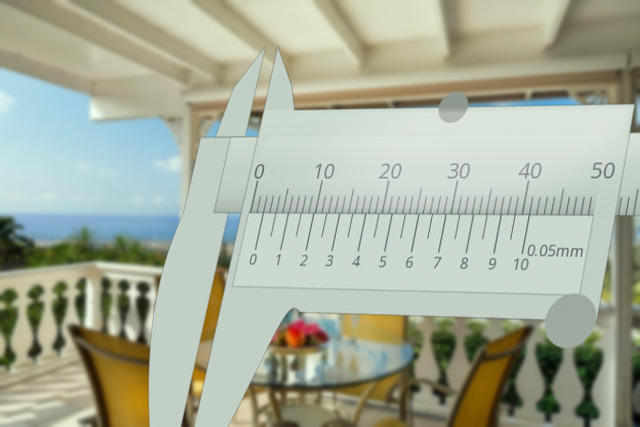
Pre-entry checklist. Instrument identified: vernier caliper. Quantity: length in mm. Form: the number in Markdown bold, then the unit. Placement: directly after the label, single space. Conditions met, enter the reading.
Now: **2.0** mm
